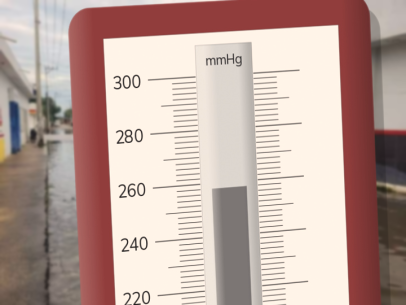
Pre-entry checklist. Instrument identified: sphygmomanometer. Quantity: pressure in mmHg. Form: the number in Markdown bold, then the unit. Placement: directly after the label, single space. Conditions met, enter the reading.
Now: **258** mmHg
